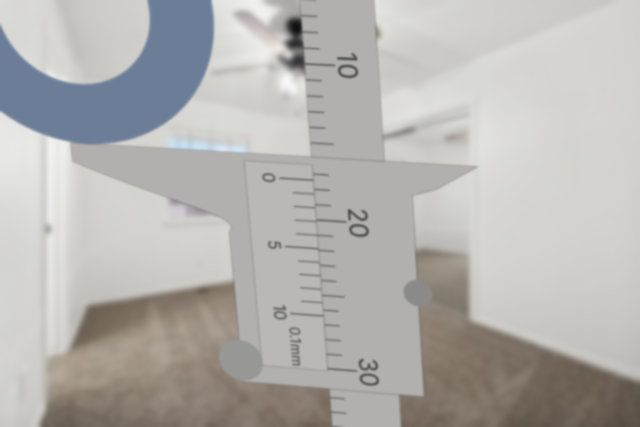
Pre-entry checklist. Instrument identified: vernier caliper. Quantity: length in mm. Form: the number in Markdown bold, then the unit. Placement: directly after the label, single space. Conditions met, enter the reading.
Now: **17.4** mm
